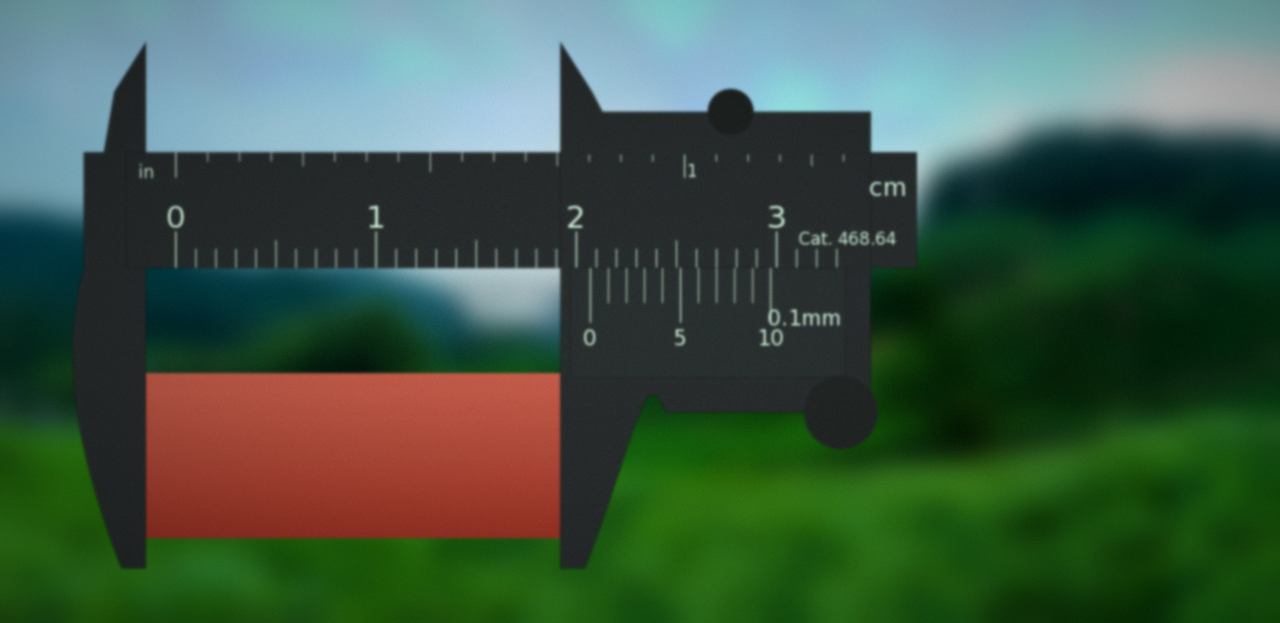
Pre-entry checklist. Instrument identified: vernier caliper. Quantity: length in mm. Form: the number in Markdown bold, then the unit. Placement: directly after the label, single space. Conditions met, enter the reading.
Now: **20.7** mm
